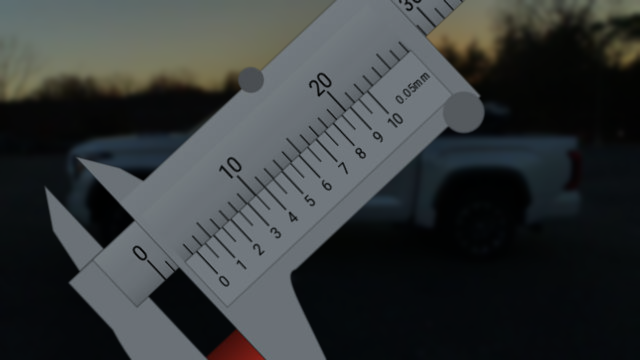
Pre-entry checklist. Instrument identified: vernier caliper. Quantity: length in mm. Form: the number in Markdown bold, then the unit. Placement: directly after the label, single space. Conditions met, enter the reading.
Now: **3.4** mm
